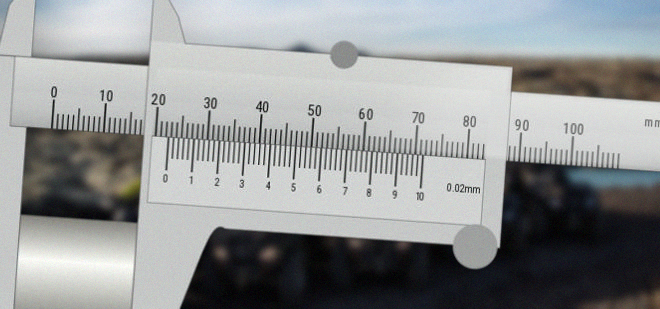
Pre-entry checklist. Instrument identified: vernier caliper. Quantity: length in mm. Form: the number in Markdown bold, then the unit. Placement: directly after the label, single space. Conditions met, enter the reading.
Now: **22.5** mm
